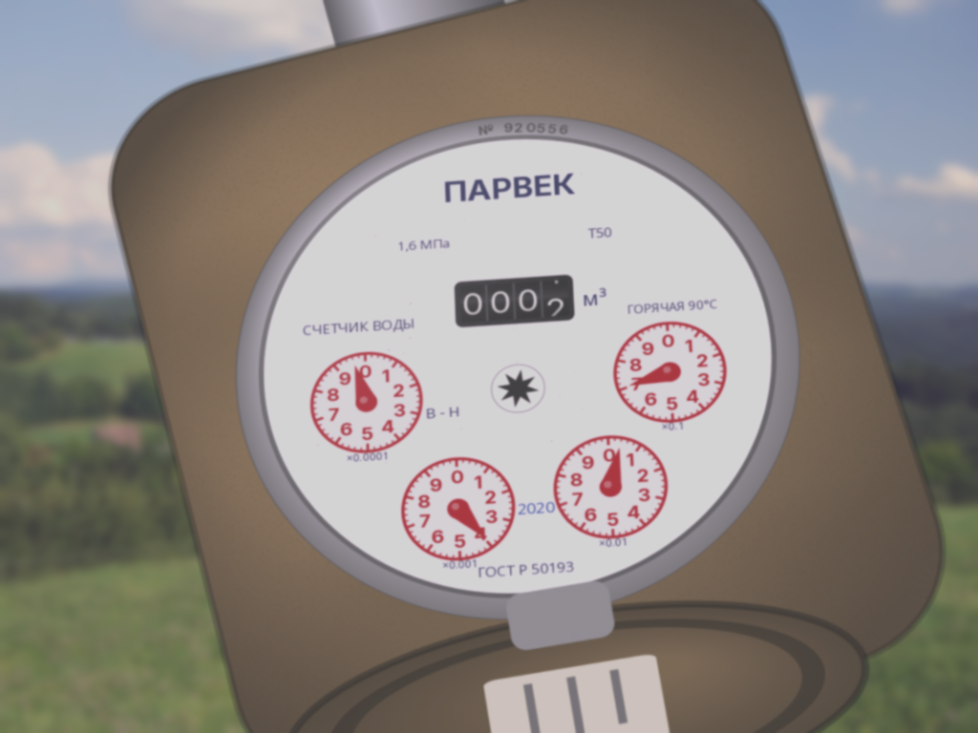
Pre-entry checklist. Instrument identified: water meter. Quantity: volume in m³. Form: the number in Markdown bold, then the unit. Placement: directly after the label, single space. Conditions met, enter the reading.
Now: **1.7039** m³
